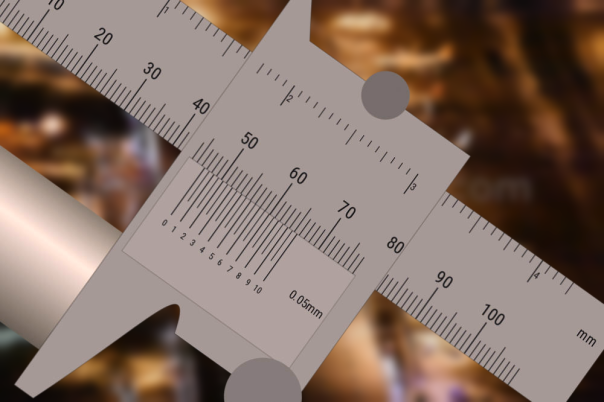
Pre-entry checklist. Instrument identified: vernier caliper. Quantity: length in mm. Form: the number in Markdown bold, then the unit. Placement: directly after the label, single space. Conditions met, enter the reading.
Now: **46.6** mm
